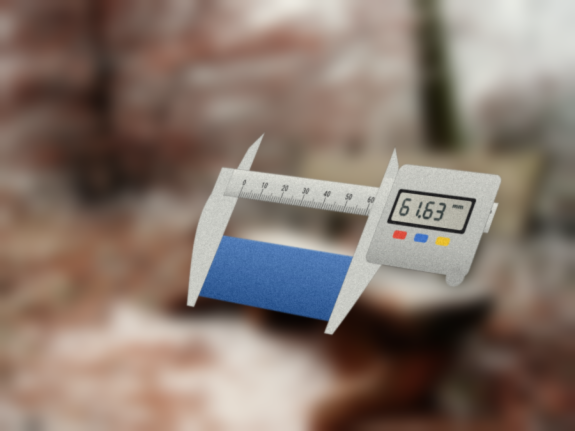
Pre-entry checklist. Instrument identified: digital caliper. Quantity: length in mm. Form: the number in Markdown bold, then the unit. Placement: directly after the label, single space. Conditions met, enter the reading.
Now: **61.63** mm
